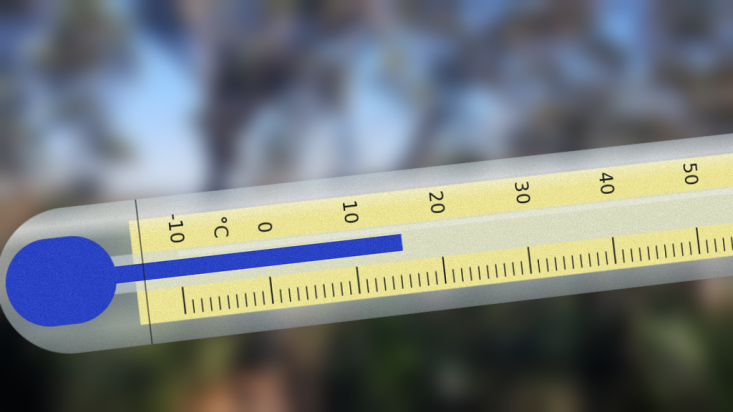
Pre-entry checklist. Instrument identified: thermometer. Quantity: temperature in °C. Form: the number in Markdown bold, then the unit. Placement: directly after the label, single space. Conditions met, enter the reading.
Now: **15.5** °C
